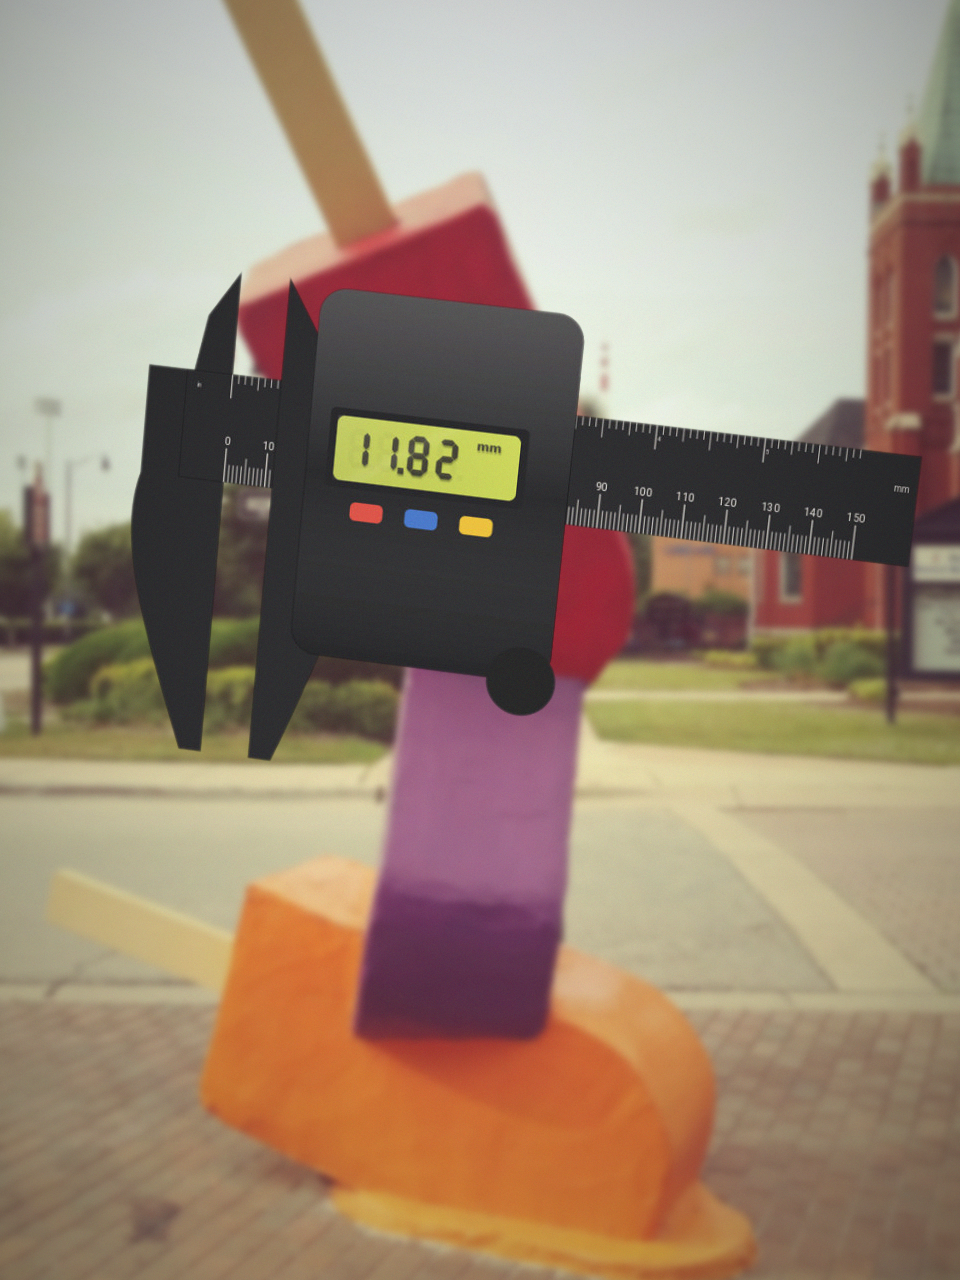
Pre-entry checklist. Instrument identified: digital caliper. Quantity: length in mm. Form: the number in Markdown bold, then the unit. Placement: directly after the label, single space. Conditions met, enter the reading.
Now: **11.82** mm
